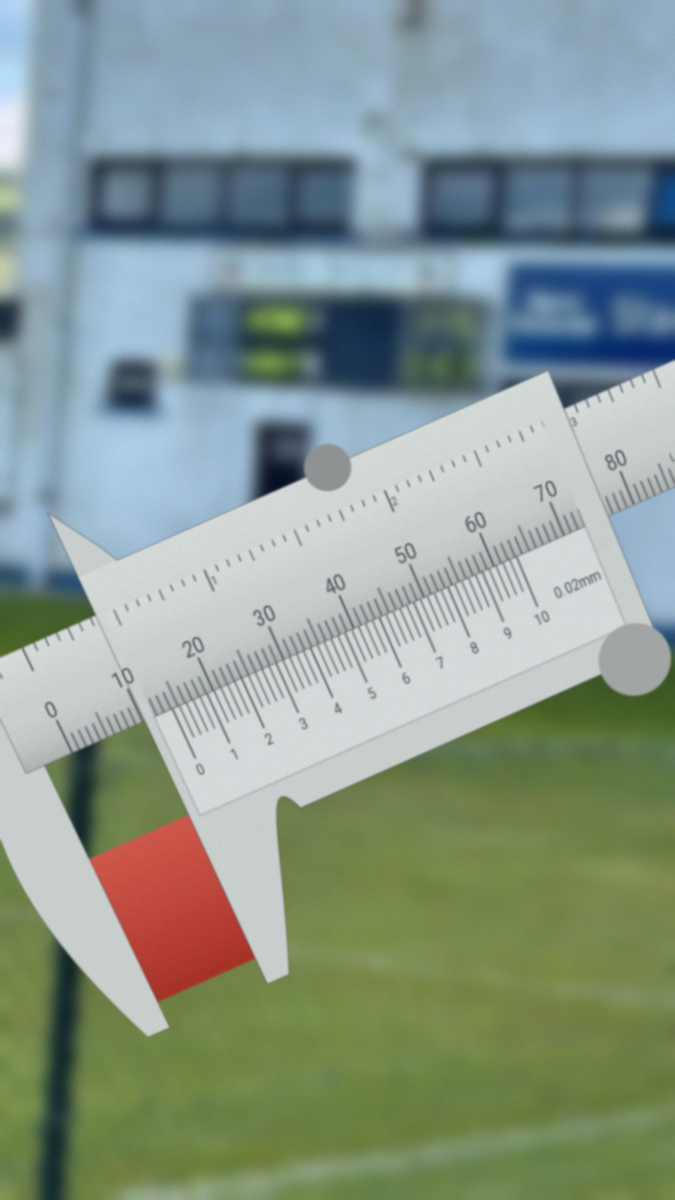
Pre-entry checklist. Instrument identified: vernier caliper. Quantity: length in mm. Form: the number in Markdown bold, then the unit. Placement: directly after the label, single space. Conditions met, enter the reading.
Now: **14.2** mm
